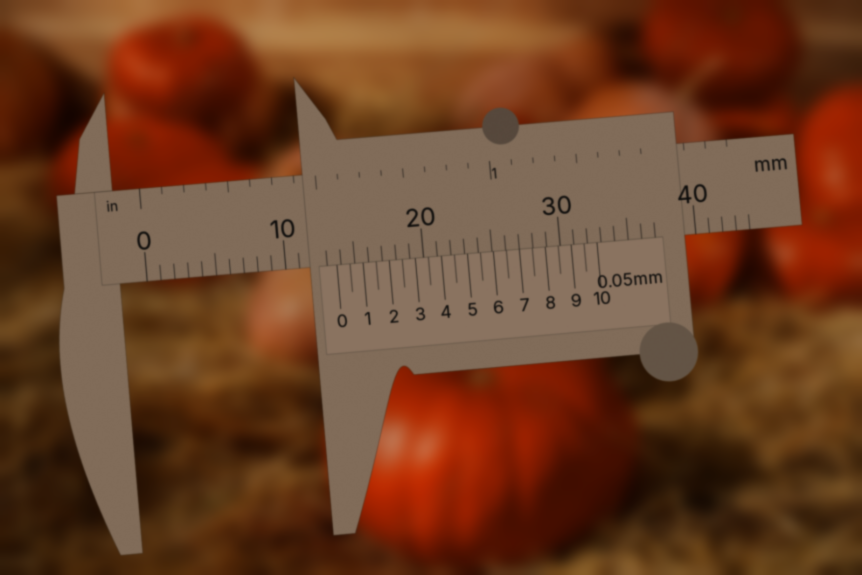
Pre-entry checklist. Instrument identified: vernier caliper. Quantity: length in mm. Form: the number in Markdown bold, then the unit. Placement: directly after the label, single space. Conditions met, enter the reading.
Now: **13.7** mm
